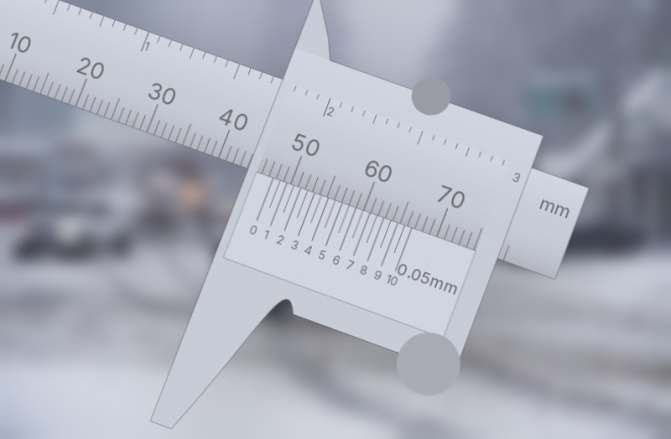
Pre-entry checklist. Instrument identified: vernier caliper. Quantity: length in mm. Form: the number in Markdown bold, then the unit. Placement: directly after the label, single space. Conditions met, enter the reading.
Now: **47.6** mm
